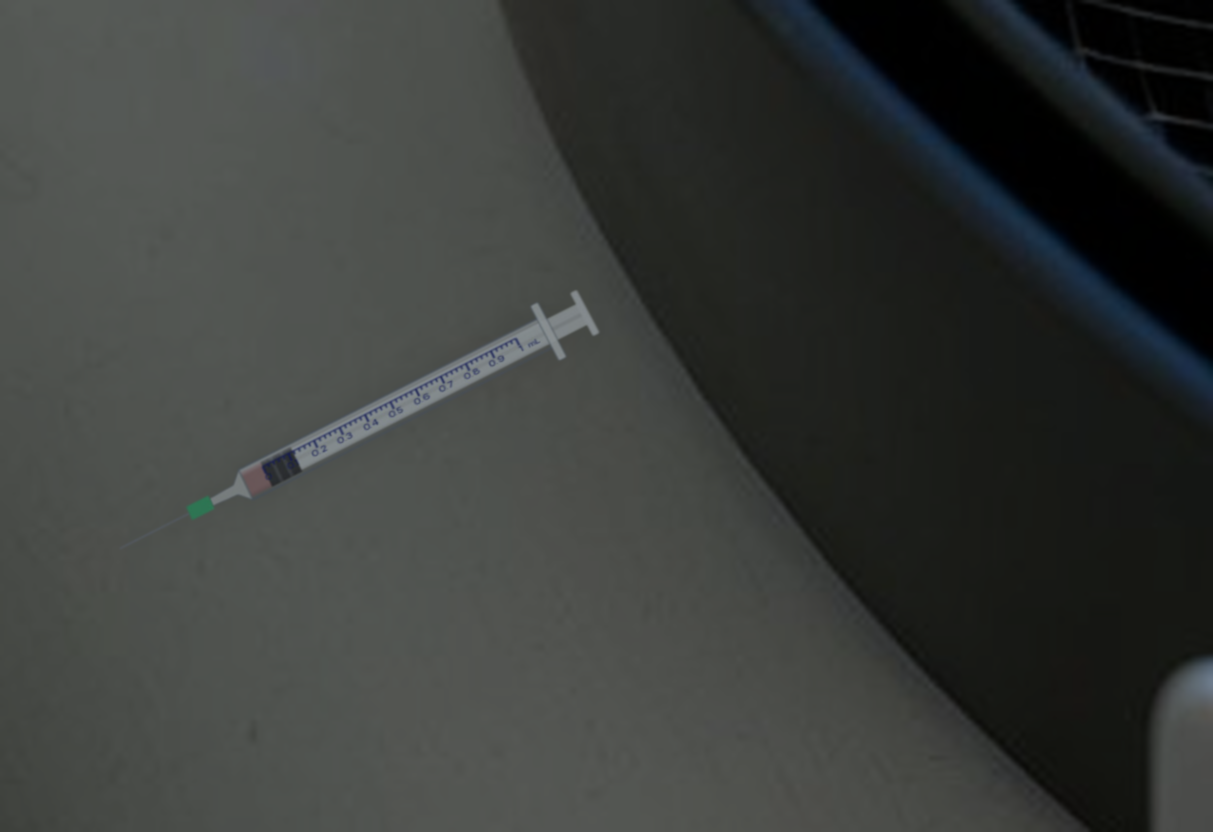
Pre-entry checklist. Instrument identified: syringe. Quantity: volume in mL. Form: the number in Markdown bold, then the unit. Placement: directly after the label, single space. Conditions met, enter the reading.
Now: **0** mL
